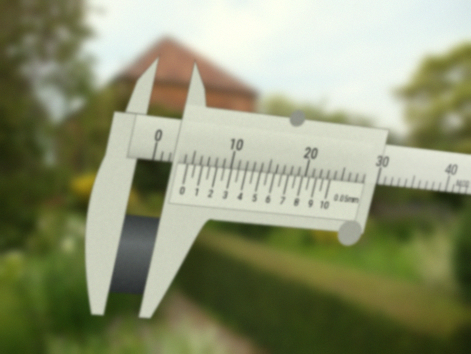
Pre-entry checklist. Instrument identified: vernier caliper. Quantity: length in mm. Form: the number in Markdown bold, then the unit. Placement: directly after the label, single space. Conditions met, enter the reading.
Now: **4.4** mm
